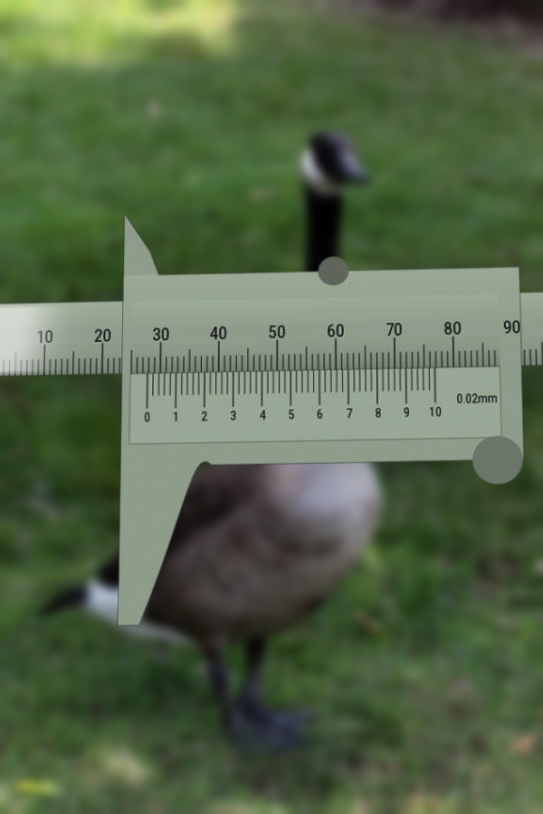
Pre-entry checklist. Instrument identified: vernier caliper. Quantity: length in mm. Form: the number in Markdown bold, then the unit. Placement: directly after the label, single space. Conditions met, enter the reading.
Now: **27.8** mm
